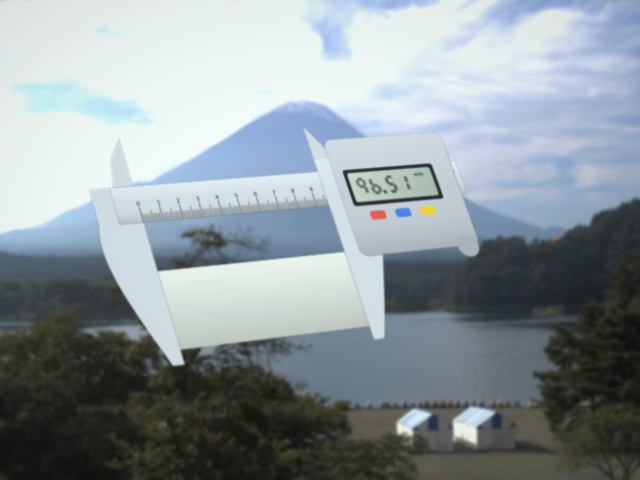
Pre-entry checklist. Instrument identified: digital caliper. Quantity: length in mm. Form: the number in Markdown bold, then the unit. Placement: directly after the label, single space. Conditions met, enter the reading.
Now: **96.51** mm
